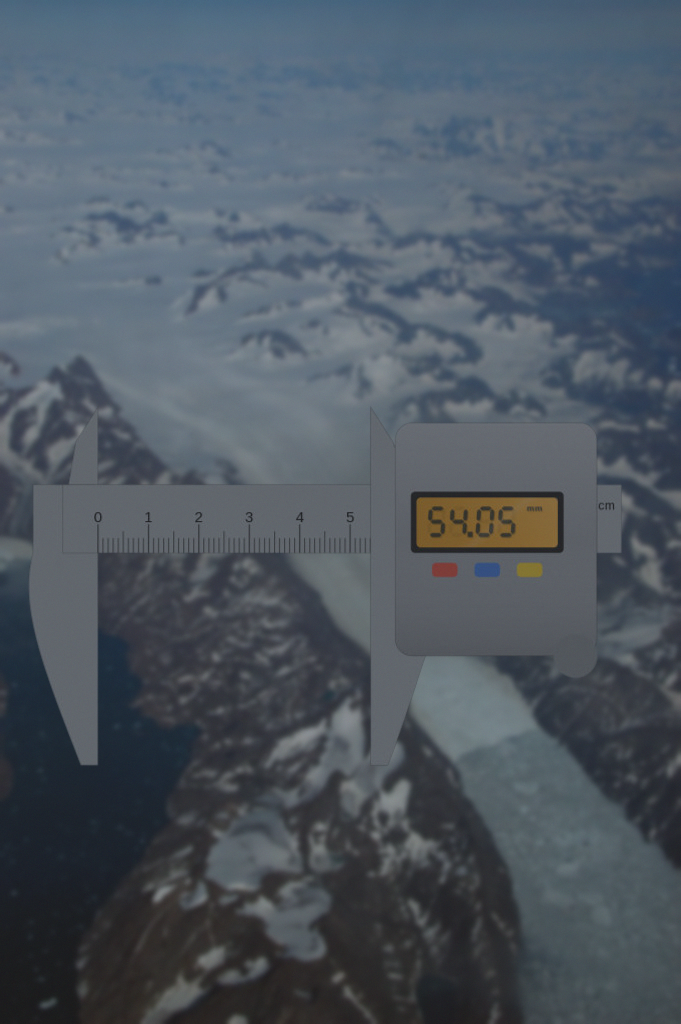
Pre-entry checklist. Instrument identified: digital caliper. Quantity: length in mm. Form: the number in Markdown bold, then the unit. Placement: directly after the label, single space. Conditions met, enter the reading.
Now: **54.05** mm
